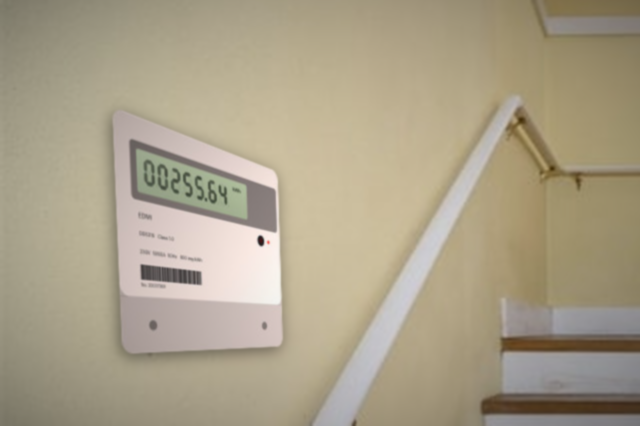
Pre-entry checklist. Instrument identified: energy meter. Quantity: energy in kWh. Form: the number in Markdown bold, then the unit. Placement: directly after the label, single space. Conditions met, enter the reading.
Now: **255.64** kWh
